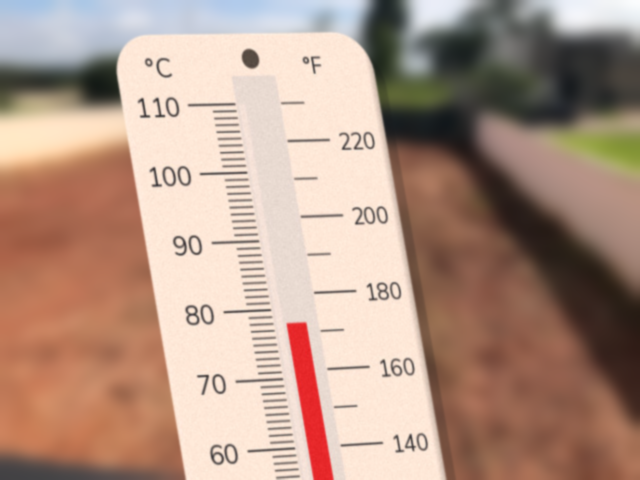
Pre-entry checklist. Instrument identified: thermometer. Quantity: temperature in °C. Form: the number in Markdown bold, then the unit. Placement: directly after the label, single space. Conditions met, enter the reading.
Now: **78** °C
